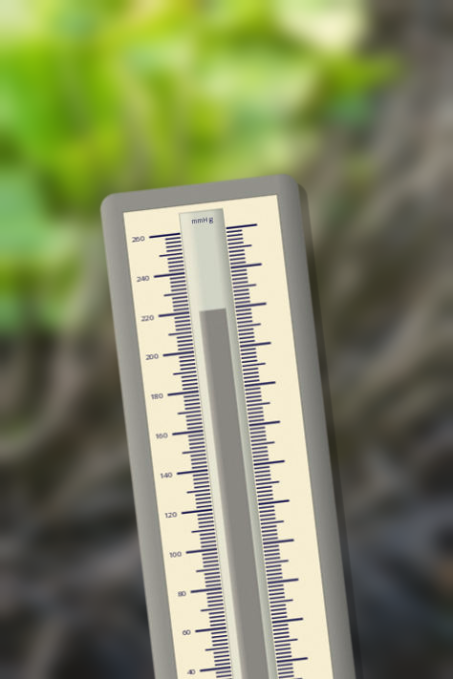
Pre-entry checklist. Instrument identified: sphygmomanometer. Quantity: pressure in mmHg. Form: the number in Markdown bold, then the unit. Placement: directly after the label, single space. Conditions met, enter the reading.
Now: **220** mmHg
